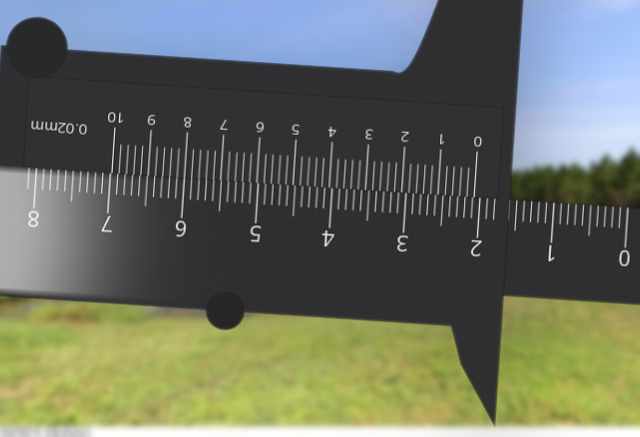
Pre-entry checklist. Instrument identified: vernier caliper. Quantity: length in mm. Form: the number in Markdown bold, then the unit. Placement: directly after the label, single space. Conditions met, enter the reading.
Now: **20.8** mm
